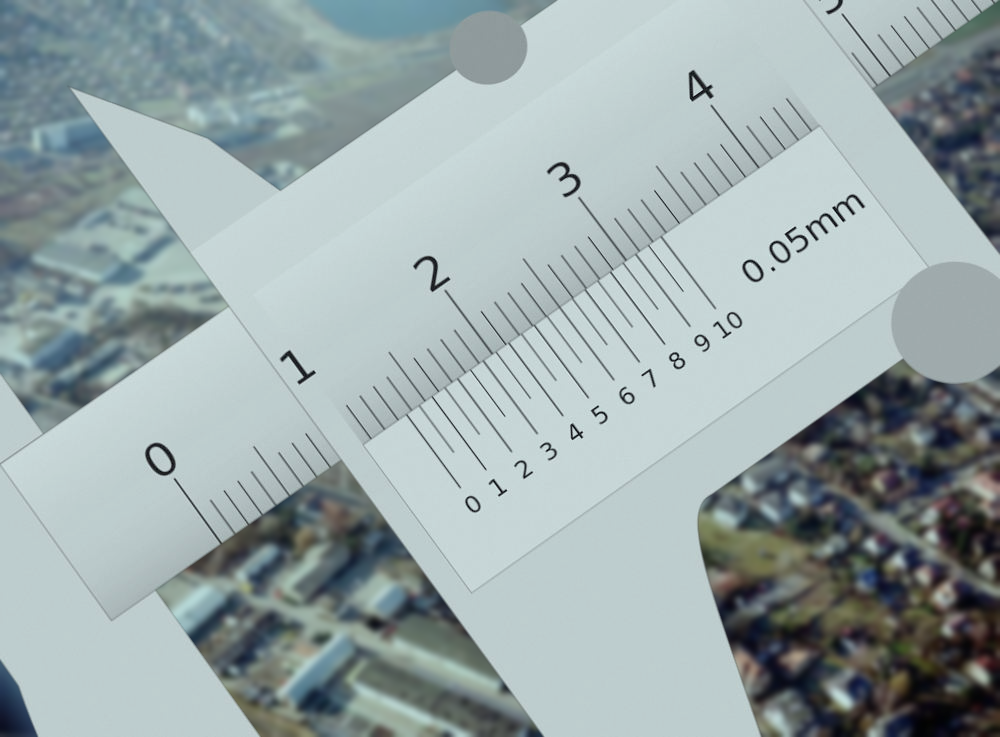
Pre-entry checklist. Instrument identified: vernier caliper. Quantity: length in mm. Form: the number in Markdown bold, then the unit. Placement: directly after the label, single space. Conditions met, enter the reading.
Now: **13.6** mm
